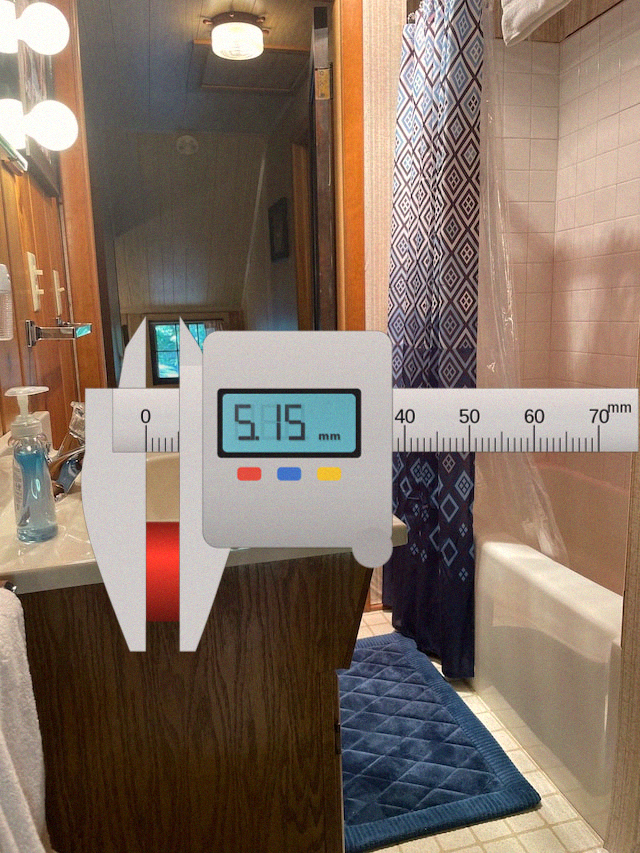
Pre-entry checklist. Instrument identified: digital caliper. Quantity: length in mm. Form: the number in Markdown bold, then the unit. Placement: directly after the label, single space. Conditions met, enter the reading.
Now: **5.15** mm
